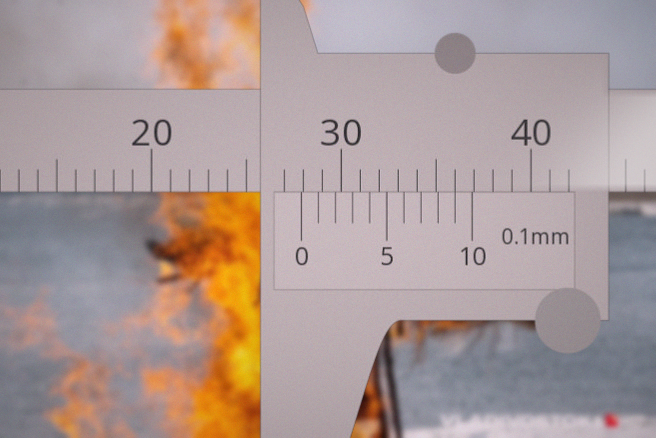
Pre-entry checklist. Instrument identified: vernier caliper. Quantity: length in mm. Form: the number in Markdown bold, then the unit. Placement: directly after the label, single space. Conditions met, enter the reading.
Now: **27.9** mm
